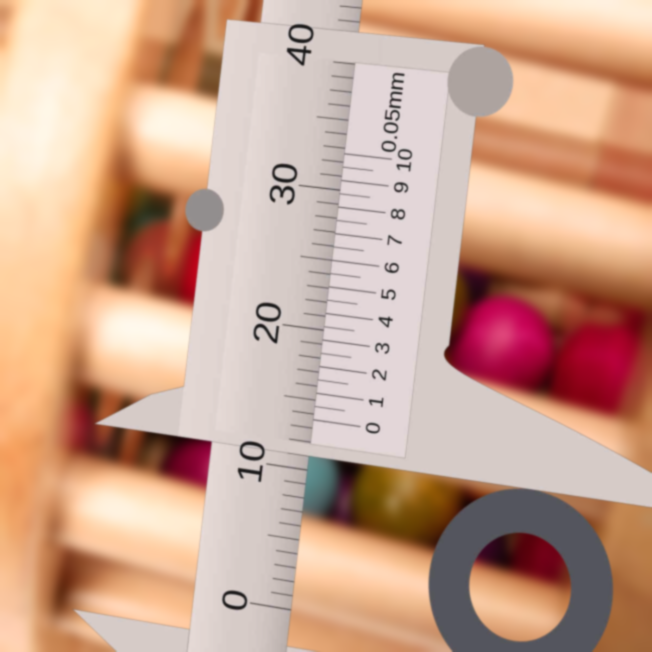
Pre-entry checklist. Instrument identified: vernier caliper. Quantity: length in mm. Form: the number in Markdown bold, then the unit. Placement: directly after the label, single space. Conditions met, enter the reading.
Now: **13.6** mm
